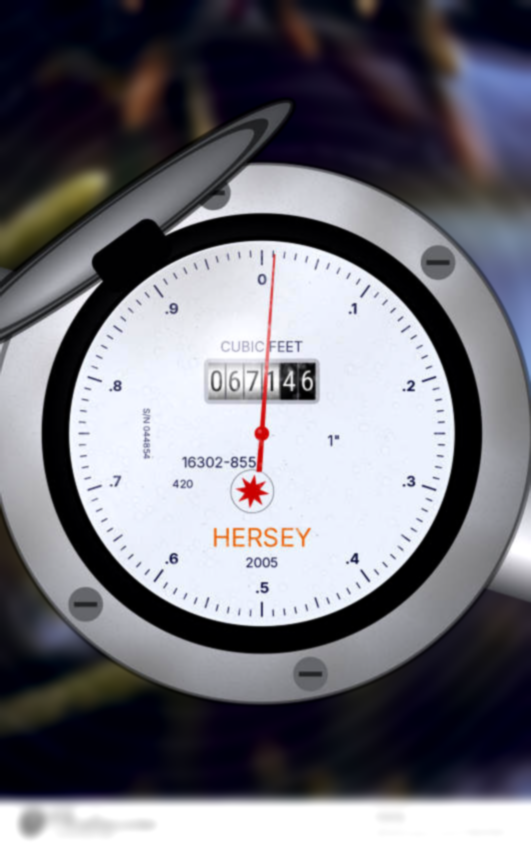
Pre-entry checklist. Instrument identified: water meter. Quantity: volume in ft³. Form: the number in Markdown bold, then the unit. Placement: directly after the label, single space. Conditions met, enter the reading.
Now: **67146.01** ft³
